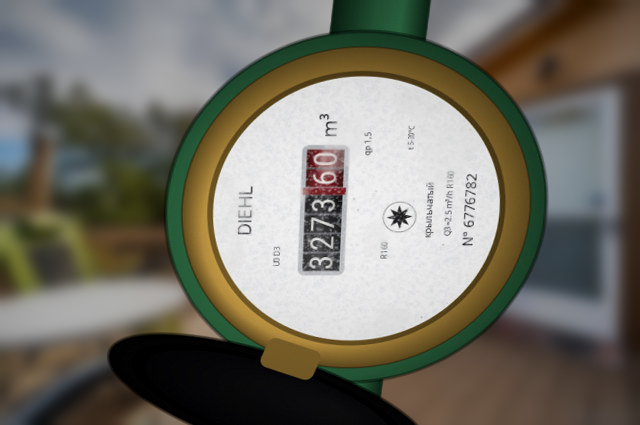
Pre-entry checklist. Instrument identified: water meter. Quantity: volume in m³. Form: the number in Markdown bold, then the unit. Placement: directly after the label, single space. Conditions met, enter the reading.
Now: **3273.60** m³
